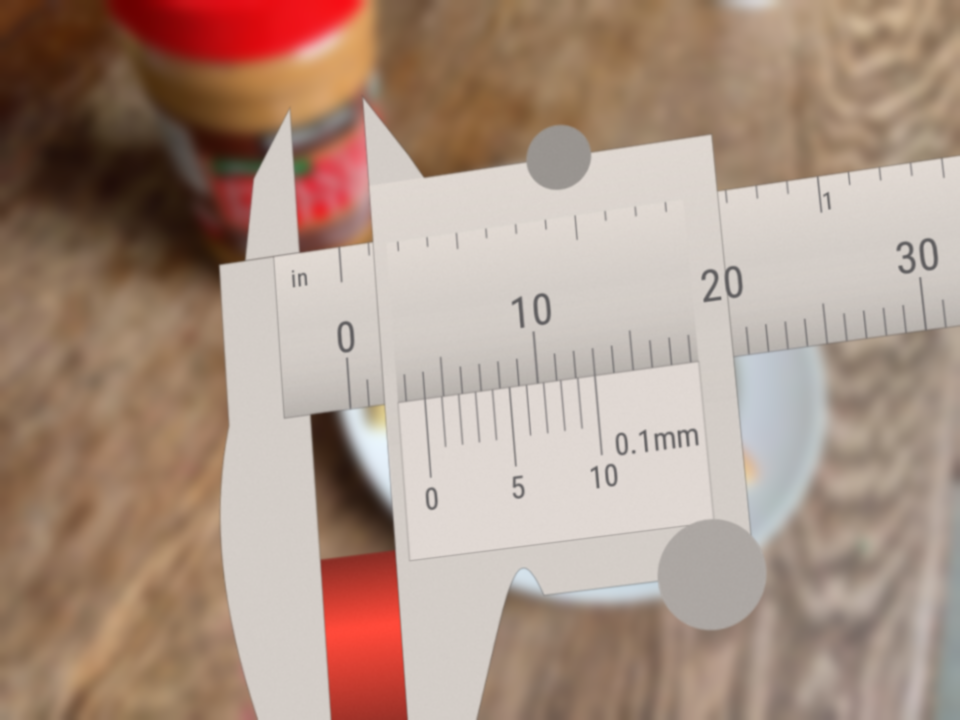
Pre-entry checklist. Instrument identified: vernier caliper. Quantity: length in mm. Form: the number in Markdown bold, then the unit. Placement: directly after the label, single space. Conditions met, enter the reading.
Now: **4.0** mm
